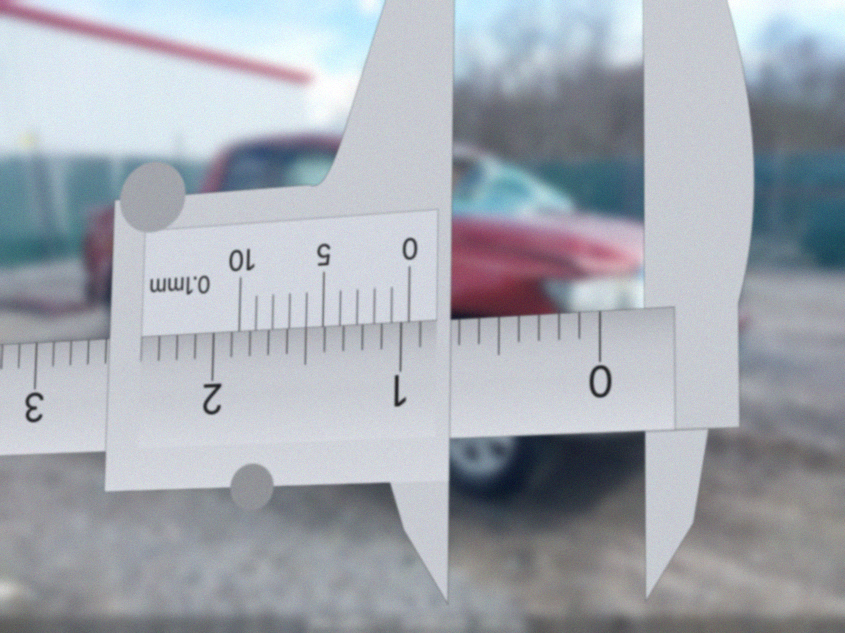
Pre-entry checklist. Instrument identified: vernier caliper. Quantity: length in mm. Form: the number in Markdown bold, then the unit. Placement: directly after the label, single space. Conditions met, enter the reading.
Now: **9.6** mm
